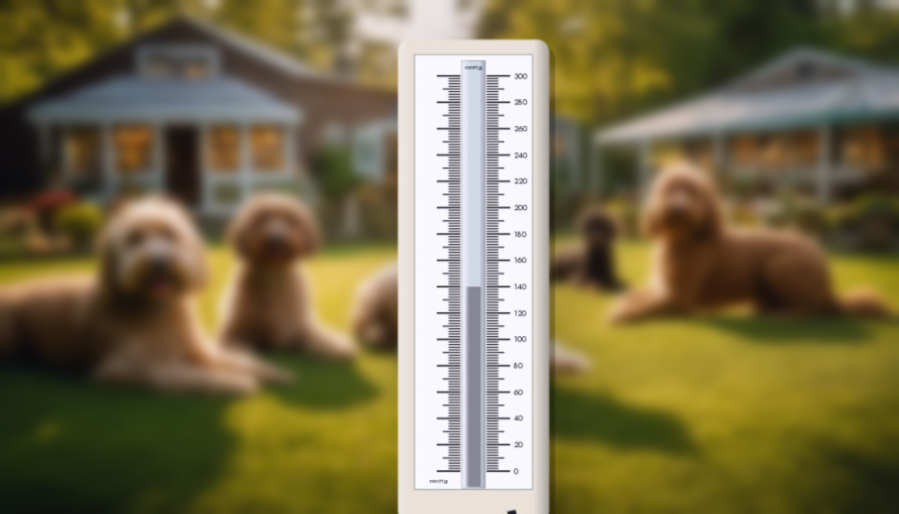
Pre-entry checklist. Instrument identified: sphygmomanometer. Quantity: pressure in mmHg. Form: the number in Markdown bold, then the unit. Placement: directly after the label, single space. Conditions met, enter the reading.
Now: **140** mmHg
